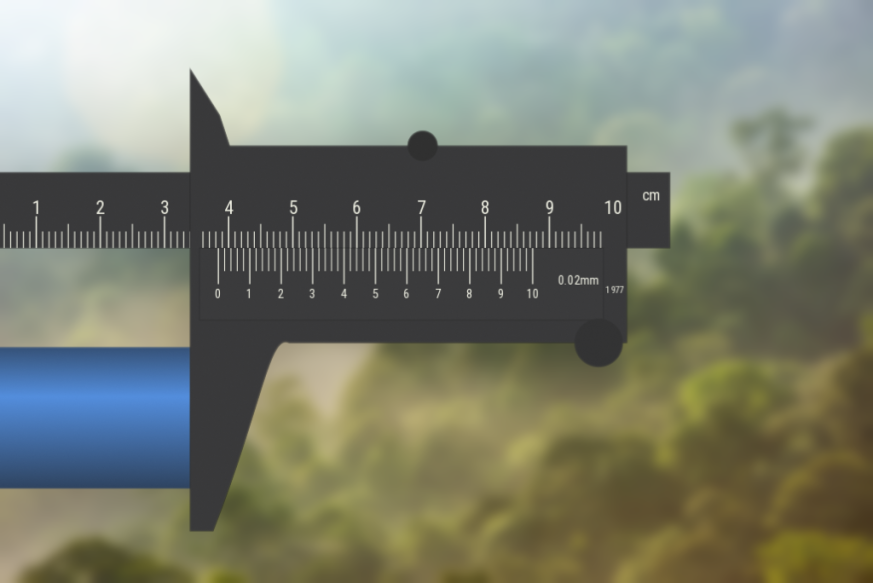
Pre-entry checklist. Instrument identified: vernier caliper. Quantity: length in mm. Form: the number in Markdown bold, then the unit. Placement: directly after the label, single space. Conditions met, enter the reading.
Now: **38.4** mm
